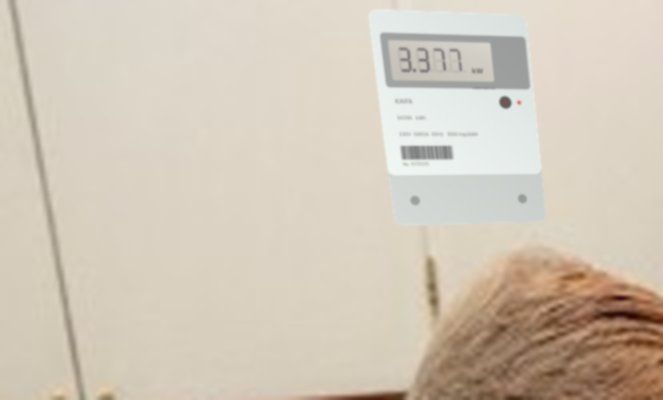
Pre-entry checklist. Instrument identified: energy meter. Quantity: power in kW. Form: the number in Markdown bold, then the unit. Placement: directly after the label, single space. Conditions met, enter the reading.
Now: **3.377** kW
